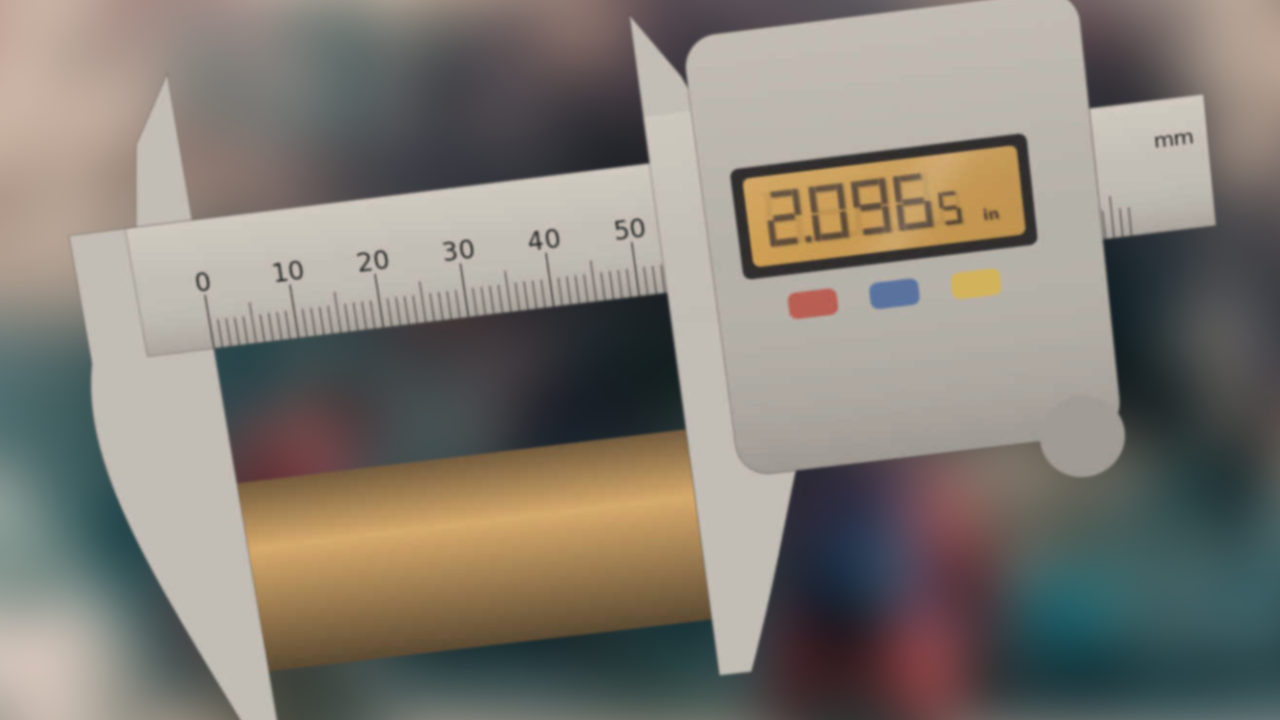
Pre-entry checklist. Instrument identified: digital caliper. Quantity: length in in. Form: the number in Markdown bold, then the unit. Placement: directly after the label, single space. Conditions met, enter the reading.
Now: **2.0965** in
